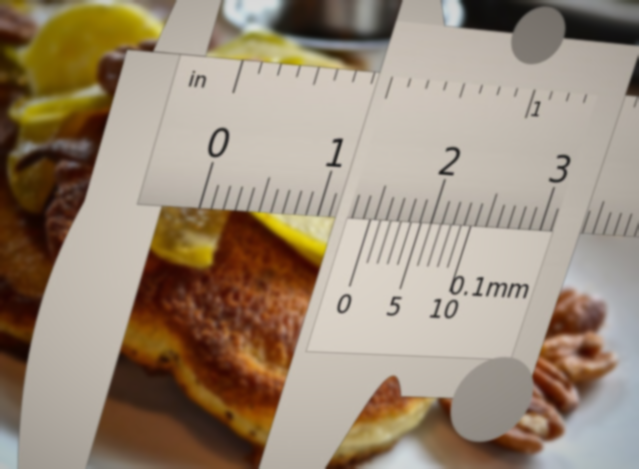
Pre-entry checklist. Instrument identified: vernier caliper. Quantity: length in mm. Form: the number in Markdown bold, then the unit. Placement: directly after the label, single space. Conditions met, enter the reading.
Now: **14.6** mm
